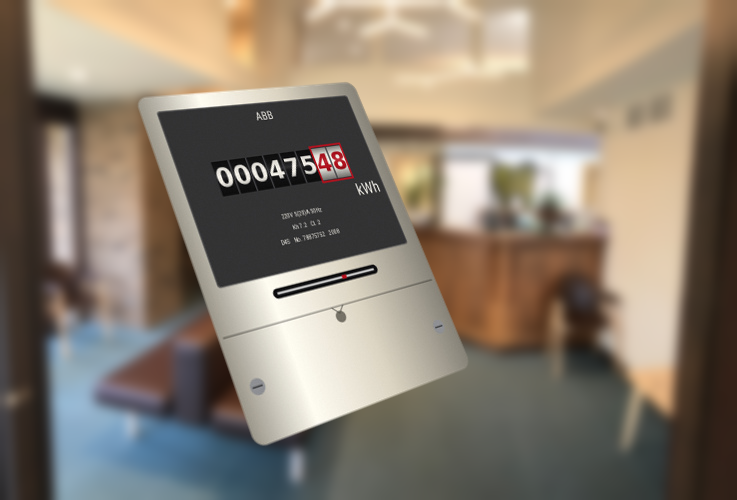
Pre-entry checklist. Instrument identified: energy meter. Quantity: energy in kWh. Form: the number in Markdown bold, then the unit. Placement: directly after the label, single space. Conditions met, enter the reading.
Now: **475.48** kWh
